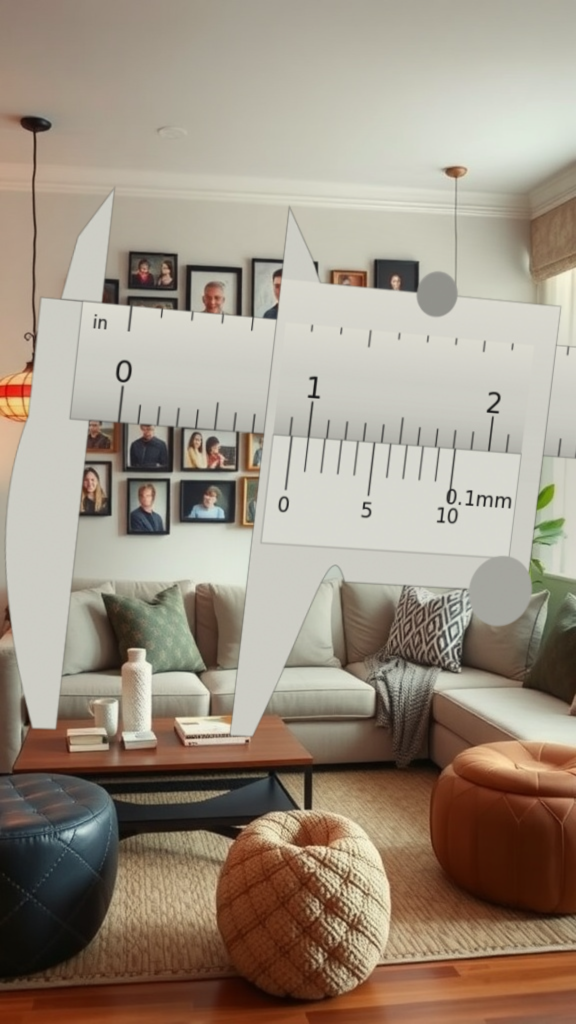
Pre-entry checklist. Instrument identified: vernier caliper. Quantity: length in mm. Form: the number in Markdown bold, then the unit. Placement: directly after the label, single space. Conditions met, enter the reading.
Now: **9.1** mm
